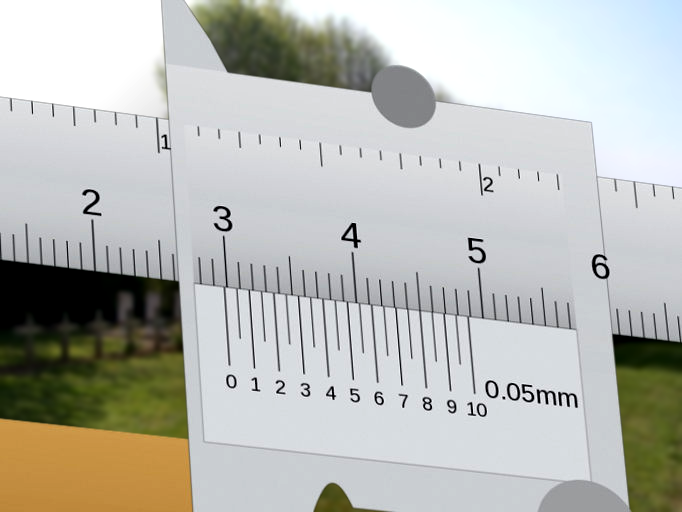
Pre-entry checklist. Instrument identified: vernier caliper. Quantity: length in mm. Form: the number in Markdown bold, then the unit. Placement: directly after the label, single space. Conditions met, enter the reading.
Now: **29.8** mm
